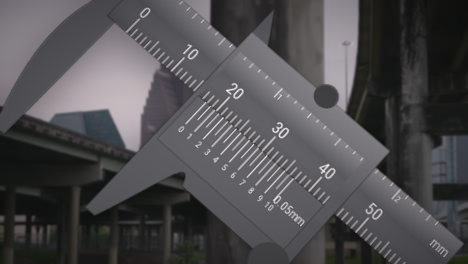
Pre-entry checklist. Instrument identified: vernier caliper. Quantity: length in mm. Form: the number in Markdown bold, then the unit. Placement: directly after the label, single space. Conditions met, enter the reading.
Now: **17.8** mm
